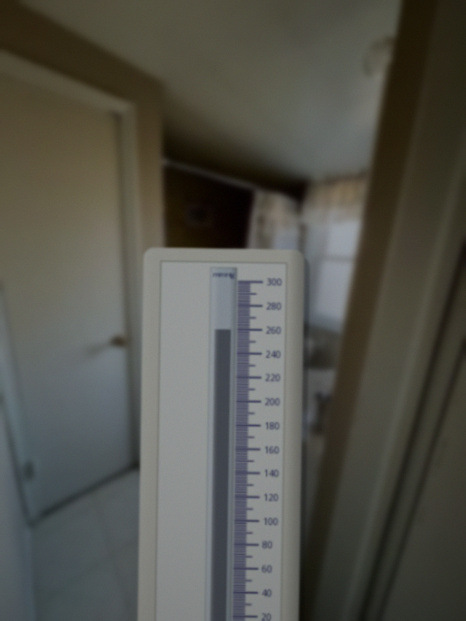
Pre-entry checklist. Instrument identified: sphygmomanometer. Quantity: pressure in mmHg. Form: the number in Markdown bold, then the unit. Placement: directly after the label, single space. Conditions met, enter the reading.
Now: **260** mmHg
